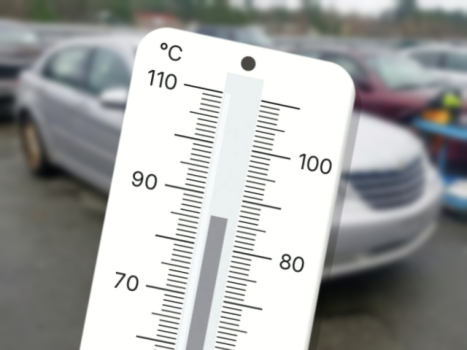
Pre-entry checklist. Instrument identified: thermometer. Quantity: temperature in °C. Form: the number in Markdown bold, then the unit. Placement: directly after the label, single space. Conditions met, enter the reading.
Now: **86** °C
